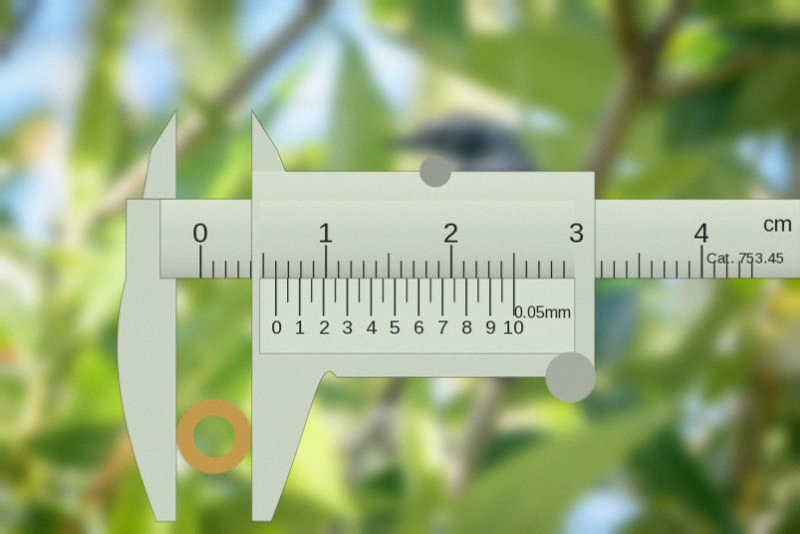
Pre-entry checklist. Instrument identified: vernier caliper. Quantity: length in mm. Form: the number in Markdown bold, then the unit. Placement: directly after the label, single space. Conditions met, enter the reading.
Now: **6.0** mm
